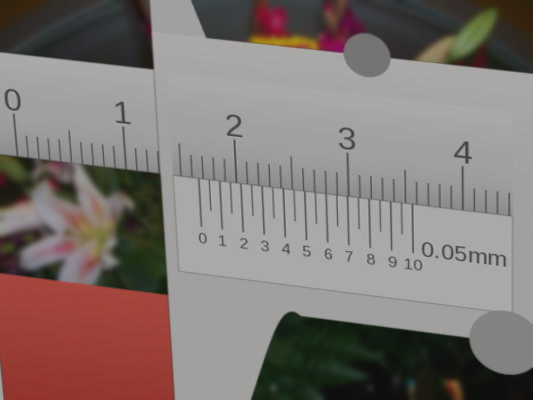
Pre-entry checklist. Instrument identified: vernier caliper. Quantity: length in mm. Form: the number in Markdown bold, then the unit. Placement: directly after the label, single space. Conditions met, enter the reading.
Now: **16.6** mm
